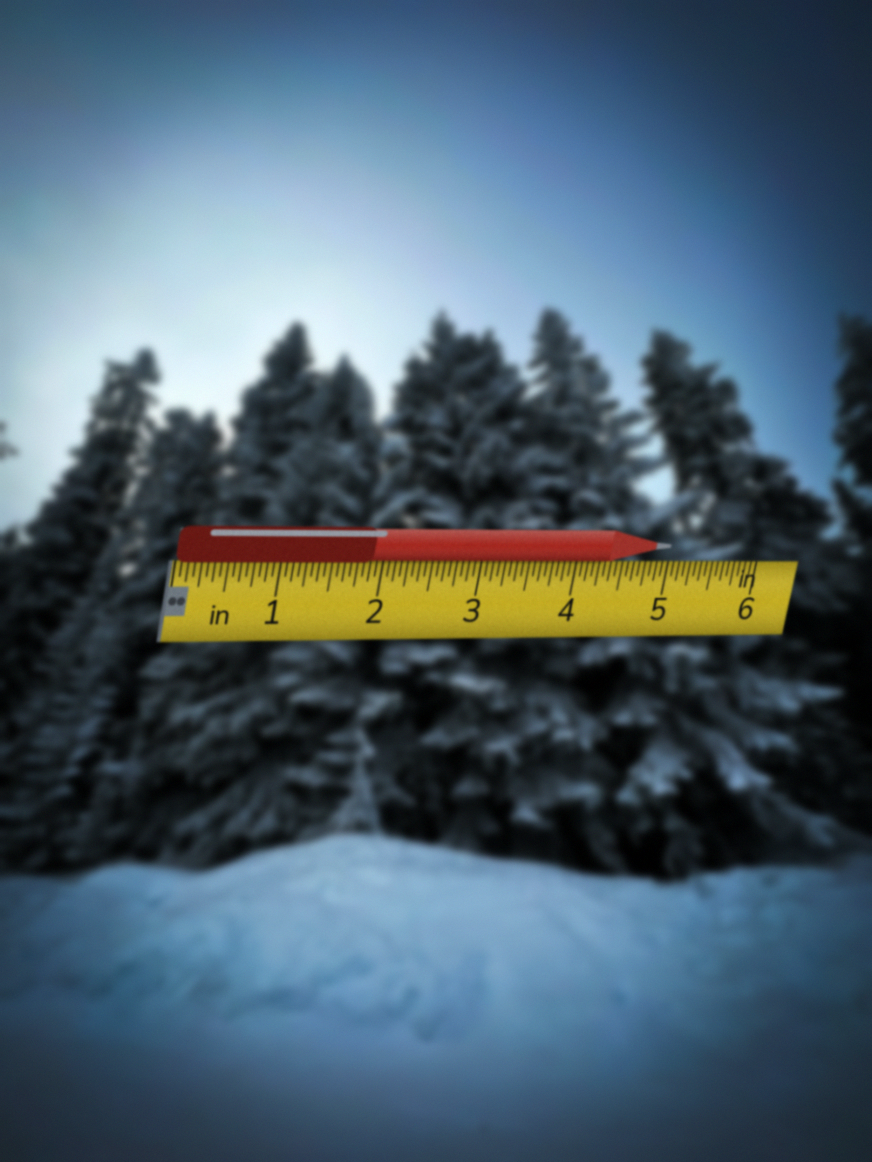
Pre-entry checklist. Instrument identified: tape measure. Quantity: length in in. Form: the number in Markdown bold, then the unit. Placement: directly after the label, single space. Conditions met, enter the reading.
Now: **5** in
